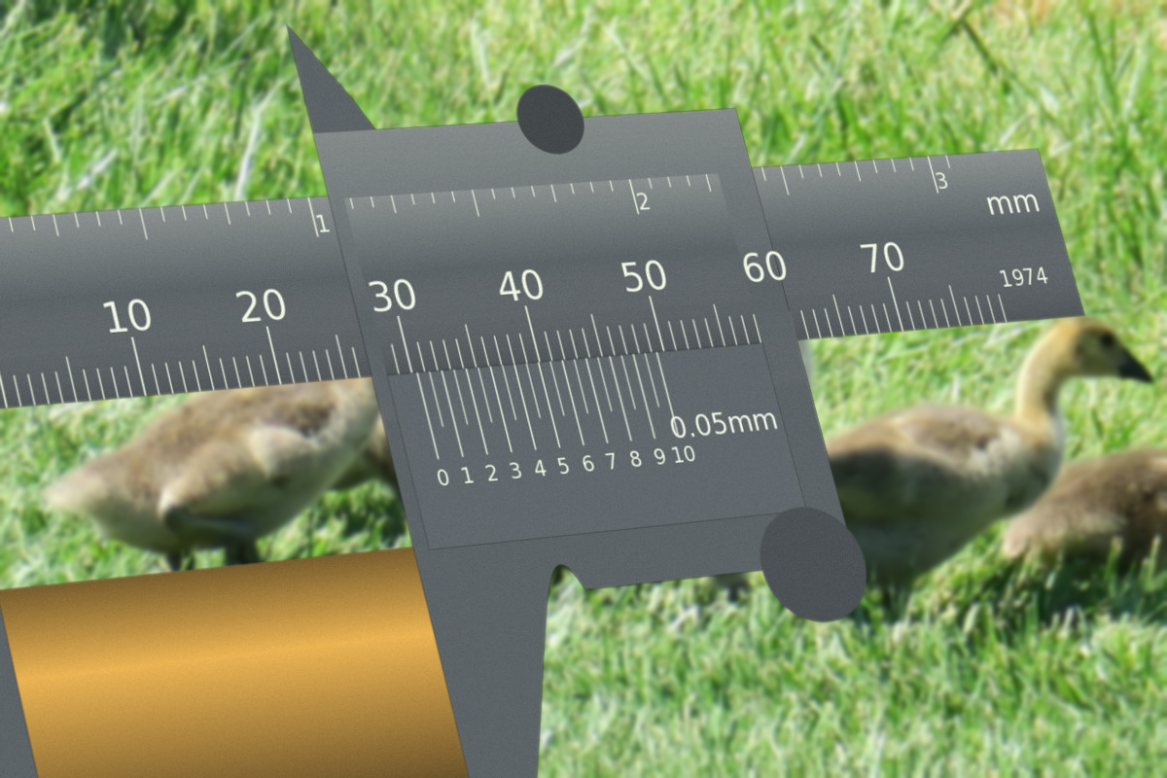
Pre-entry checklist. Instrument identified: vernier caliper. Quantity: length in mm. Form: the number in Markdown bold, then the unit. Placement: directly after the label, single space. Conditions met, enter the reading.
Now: **30.4** mm
